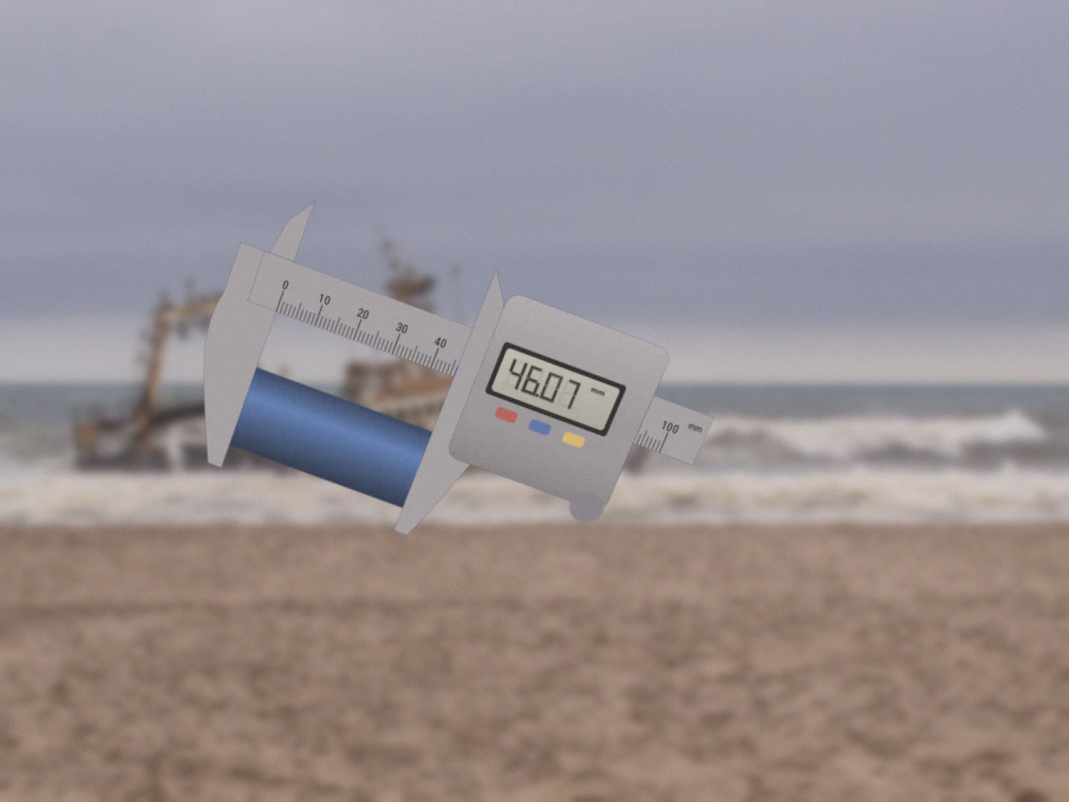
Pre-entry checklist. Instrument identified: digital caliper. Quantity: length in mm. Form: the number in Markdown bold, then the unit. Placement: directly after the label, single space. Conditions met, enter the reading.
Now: **46.07** mm
